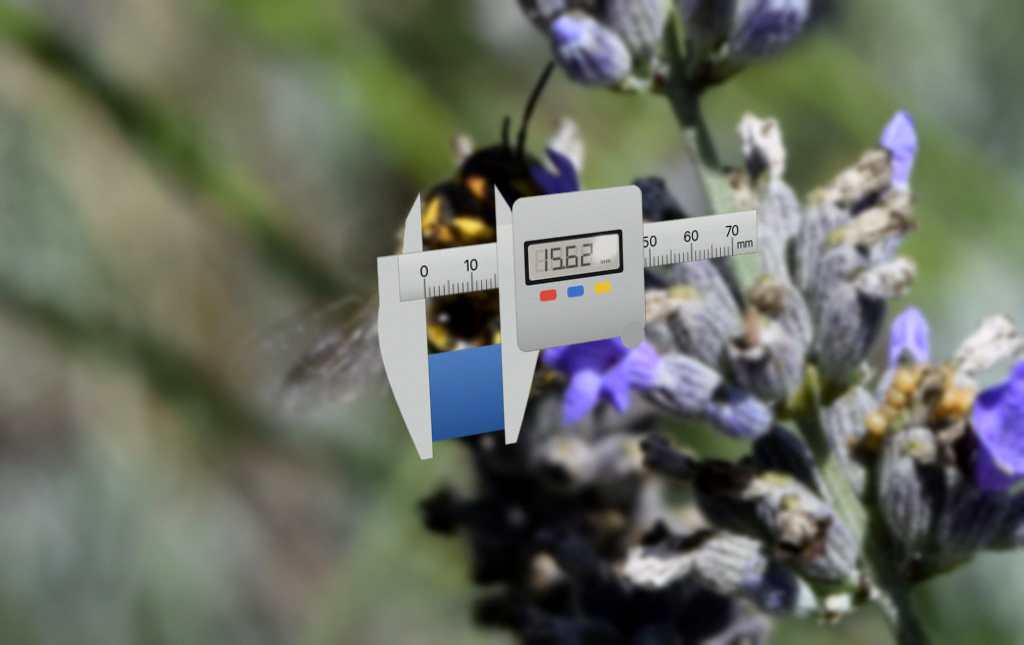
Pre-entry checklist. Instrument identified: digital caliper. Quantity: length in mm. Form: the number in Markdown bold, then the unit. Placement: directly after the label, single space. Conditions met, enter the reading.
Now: **15.62** mm
